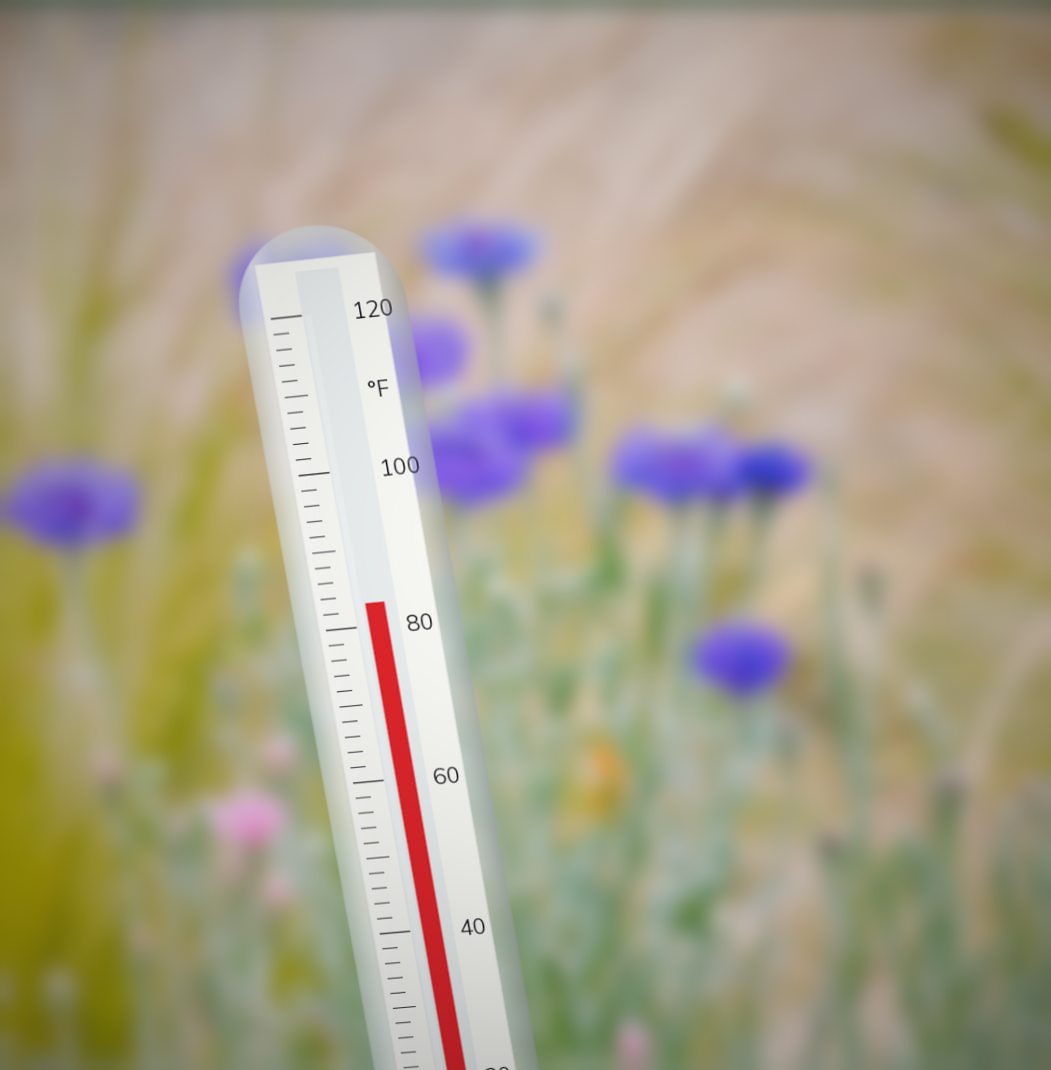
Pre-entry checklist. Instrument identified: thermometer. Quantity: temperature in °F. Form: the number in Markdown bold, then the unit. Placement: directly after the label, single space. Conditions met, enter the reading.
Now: **83** °F
